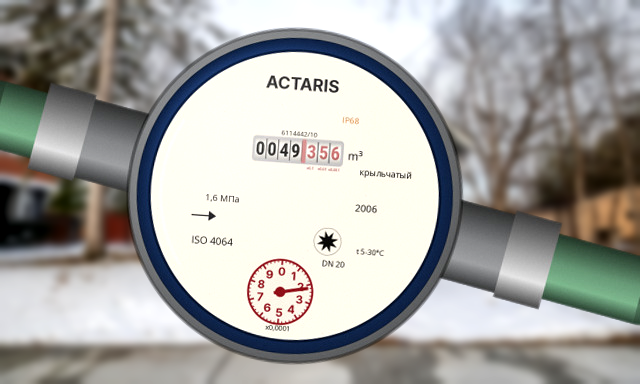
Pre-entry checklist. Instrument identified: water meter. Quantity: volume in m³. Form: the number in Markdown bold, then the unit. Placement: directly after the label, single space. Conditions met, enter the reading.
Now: **49.3562** m³
